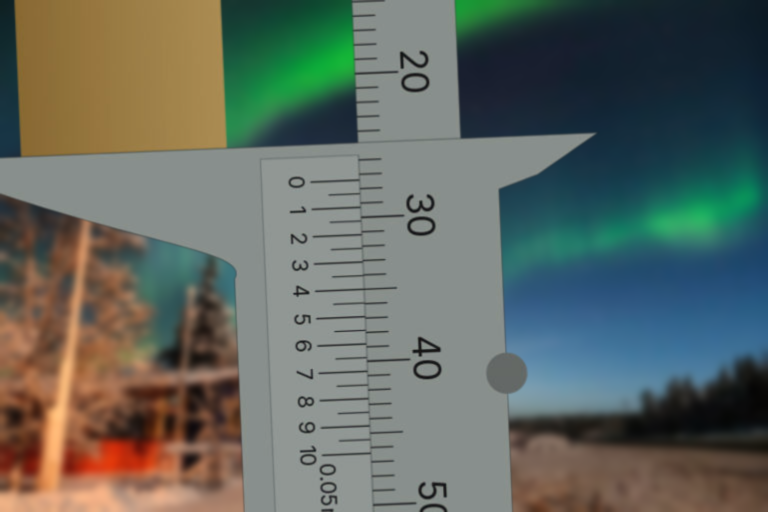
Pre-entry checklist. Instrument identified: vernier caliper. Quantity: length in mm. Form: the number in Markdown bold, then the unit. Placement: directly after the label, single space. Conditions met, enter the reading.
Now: **27.4** mm
